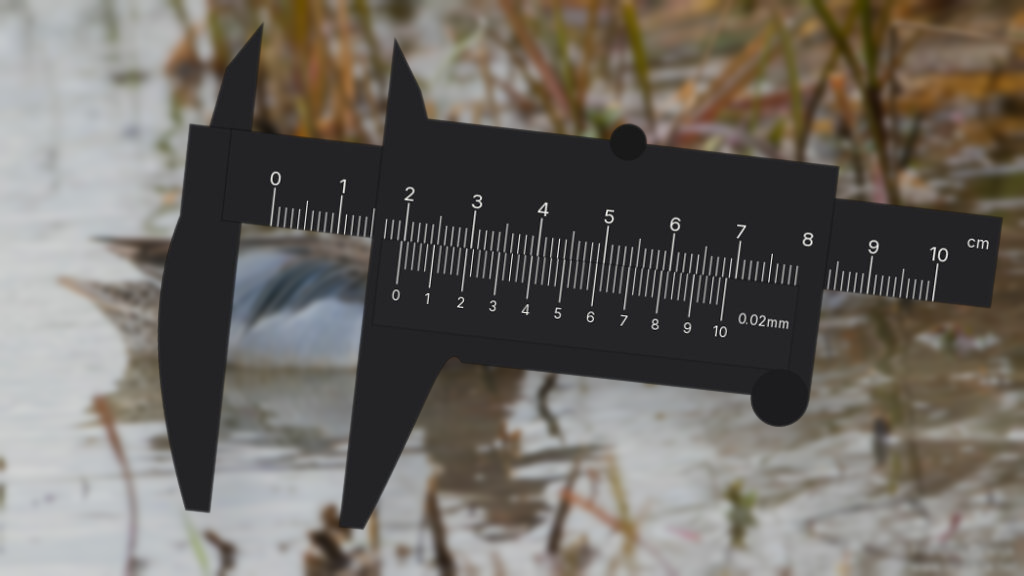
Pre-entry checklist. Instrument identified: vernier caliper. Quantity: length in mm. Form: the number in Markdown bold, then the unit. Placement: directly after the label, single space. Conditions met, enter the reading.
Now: **19.6** mm
